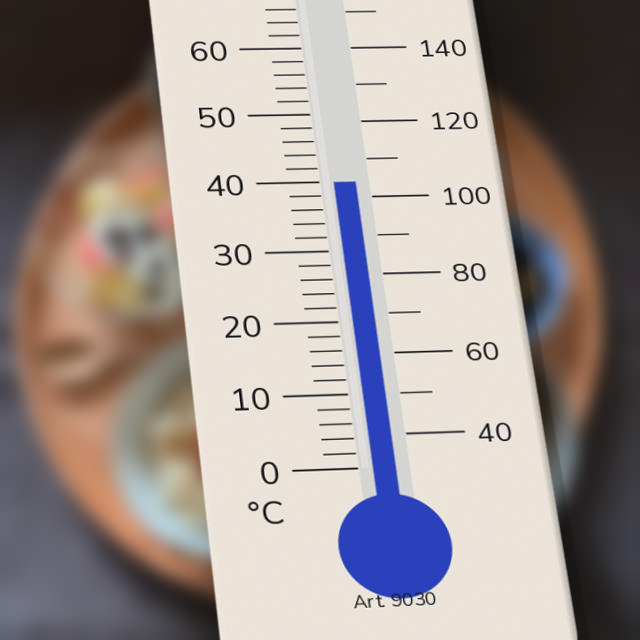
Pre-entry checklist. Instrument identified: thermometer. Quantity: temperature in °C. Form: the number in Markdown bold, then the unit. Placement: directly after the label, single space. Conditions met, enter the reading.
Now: **40** °C
